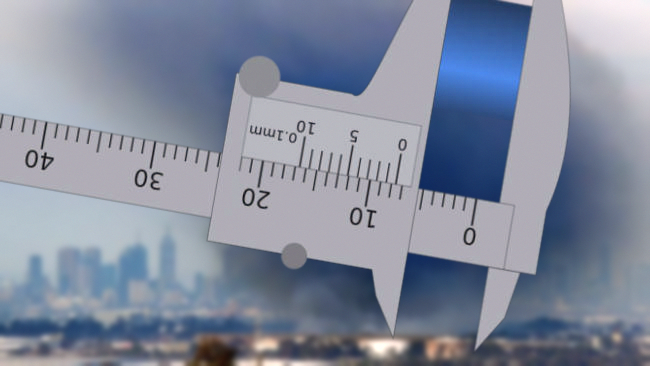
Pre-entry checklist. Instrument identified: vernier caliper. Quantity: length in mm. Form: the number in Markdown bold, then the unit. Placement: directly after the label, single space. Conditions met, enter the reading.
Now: **7.6** mm
